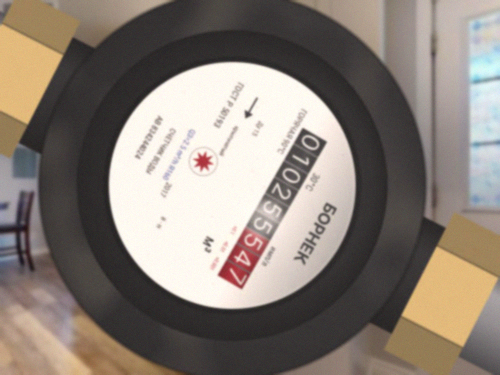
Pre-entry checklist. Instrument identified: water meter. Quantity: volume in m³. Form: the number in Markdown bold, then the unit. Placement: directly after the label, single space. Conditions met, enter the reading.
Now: **10255.547** m³
